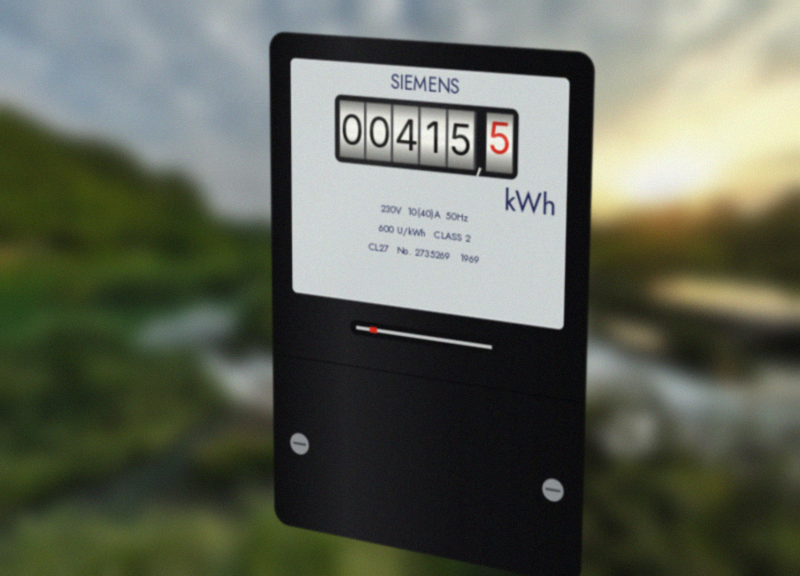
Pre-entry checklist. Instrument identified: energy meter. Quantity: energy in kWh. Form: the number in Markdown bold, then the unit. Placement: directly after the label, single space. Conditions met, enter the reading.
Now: **415.5** kWh
